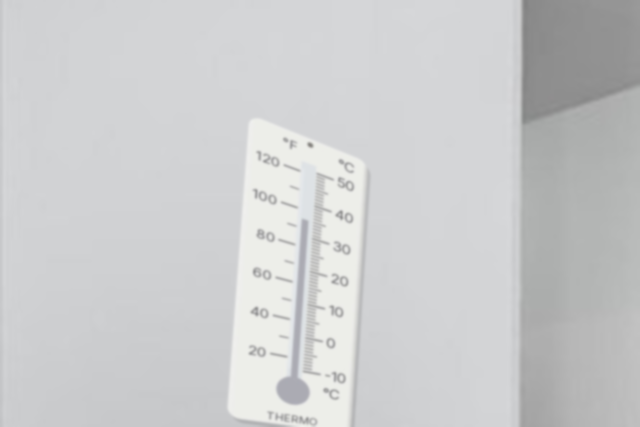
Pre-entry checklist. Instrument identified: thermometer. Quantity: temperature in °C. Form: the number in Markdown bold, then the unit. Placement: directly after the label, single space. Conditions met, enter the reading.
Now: **35** °C
